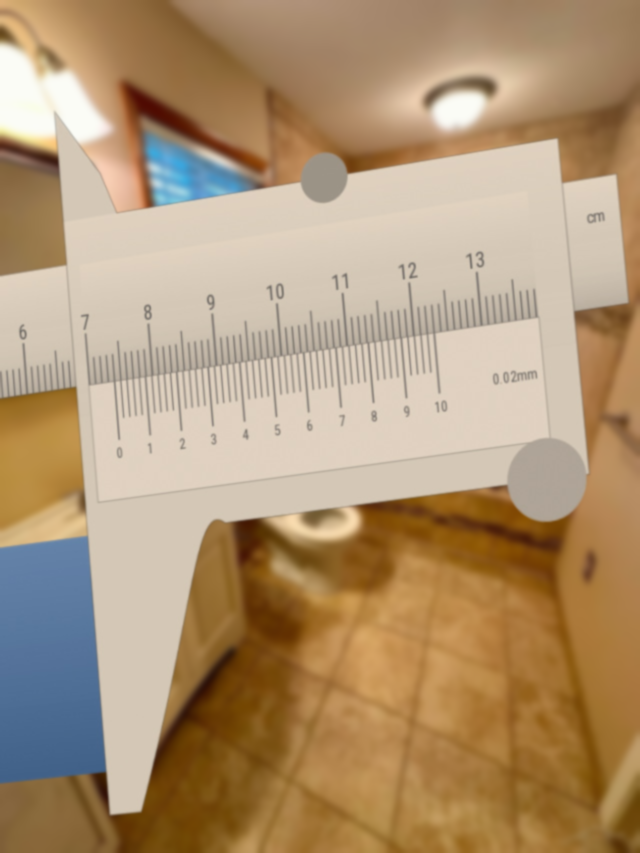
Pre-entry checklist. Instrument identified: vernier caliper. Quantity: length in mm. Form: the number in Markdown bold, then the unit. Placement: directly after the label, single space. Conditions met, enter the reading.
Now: **74.0** mm
